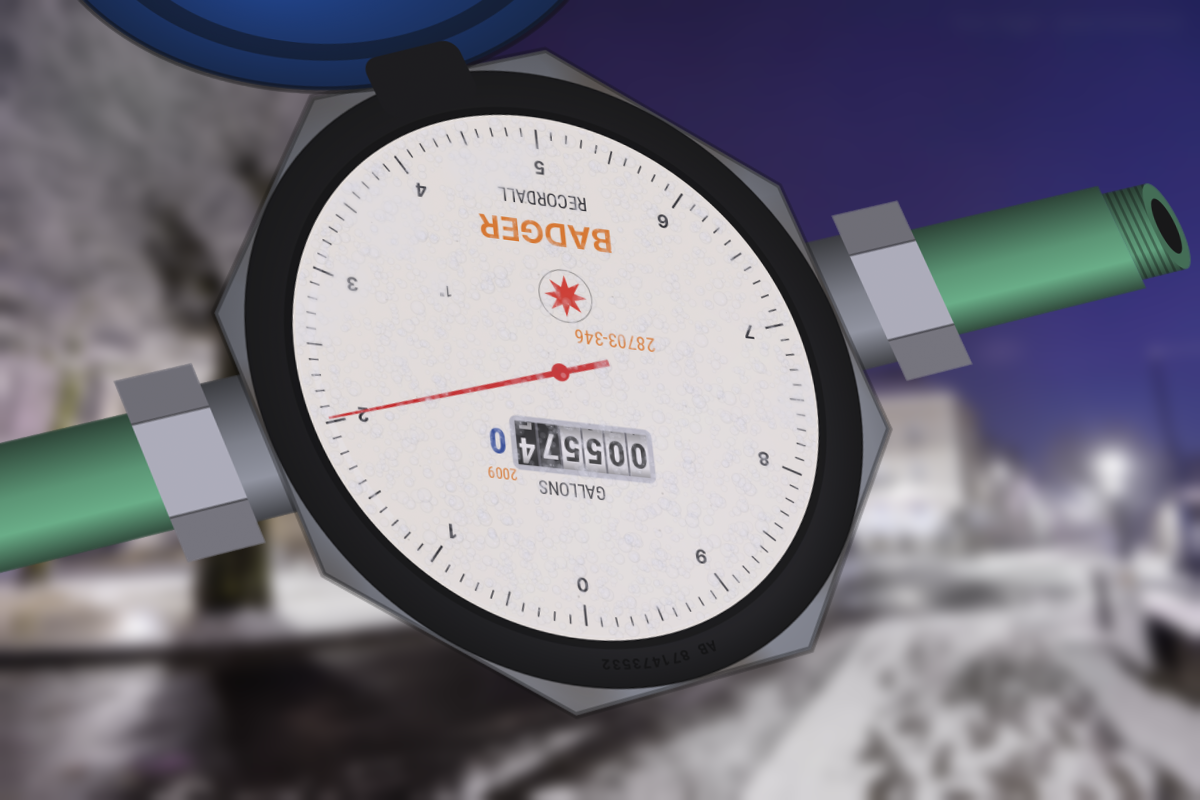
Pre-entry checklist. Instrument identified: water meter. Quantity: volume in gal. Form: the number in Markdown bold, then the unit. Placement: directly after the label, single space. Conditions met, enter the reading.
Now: **55742.0** gal
